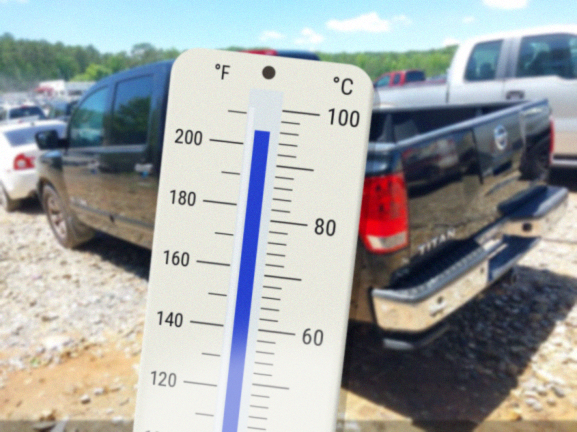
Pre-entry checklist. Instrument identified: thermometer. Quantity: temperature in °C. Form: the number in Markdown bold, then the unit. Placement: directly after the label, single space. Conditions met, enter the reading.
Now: **96** °C
